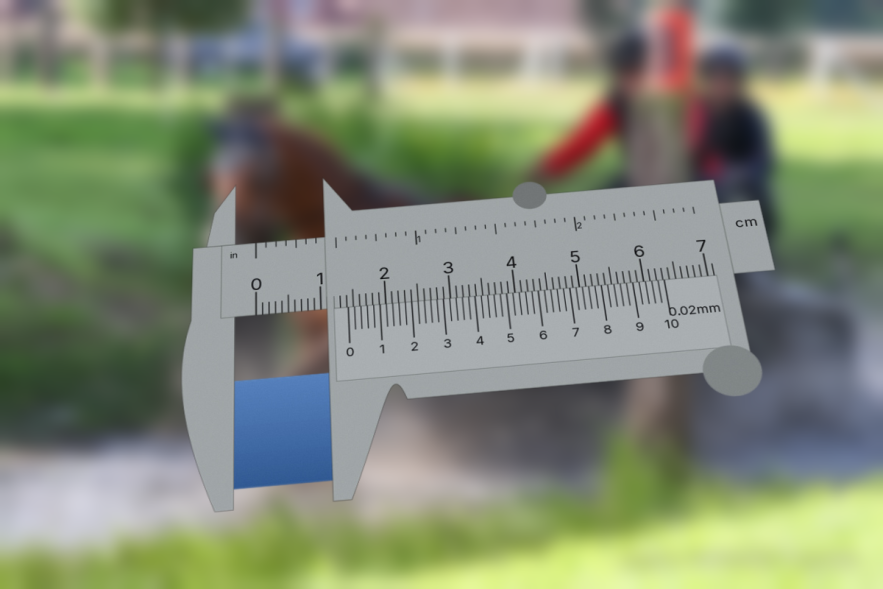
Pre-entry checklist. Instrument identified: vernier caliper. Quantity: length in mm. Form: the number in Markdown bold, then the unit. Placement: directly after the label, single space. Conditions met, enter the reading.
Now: **14.2** mm
